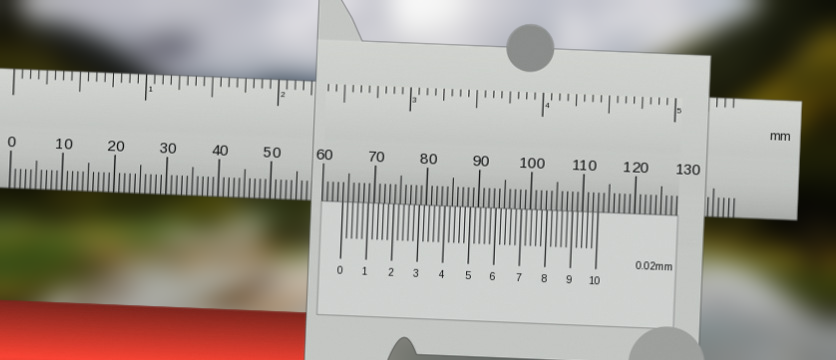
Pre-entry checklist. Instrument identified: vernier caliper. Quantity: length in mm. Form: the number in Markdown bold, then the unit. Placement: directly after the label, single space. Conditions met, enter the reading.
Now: **64.0** mm
